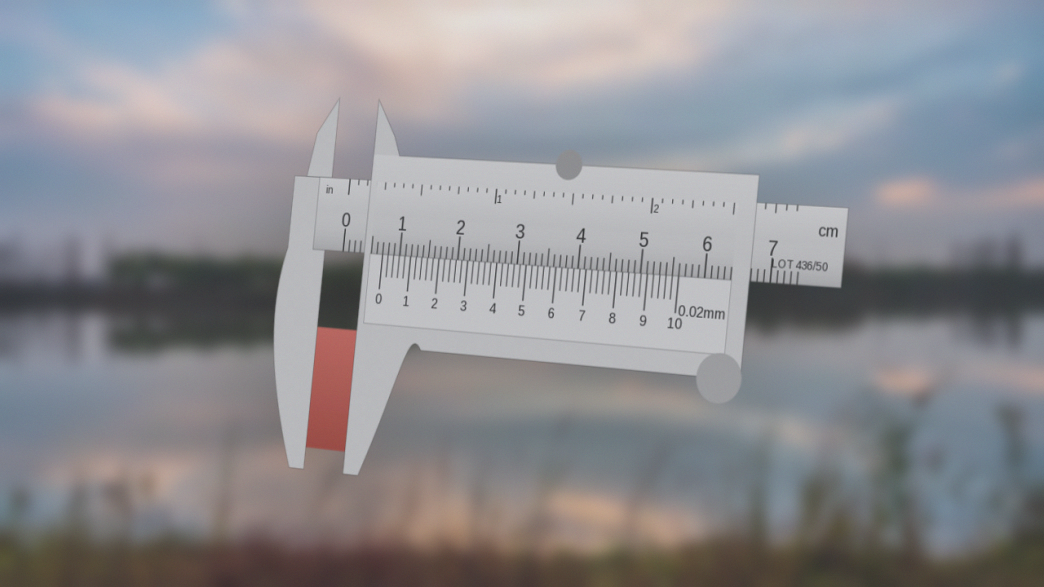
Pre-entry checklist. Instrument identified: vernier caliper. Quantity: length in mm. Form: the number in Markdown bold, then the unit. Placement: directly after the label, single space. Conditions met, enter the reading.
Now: **7.0** mm
